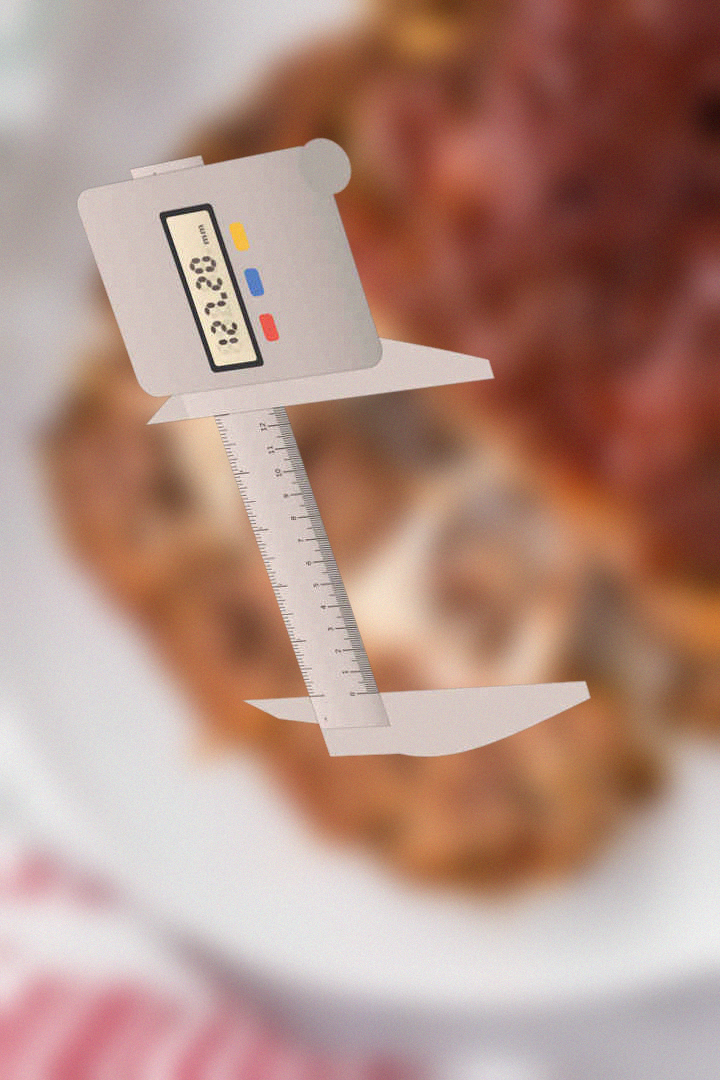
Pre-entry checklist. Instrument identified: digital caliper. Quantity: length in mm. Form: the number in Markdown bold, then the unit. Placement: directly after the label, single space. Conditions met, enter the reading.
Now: **127.20** mm
